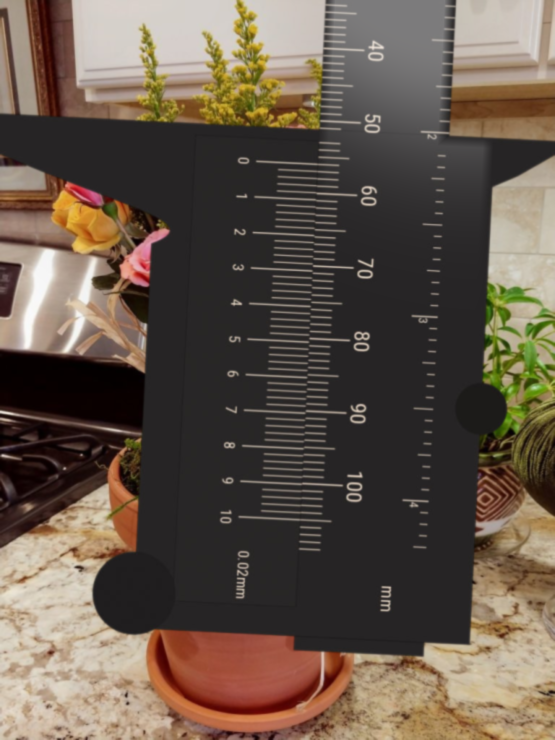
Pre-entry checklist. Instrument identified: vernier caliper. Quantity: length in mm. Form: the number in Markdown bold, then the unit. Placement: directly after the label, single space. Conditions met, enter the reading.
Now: **56.0** mm
